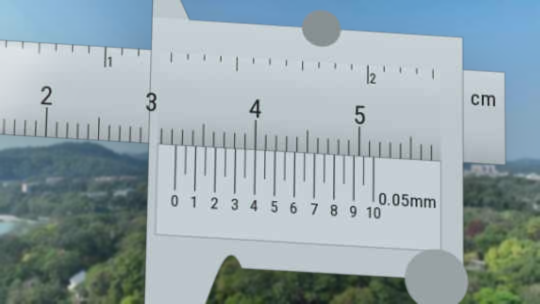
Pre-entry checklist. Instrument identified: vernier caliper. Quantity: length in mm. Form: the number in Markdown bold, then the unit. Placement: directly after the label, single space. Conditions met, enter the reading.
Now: **32.4** mm
